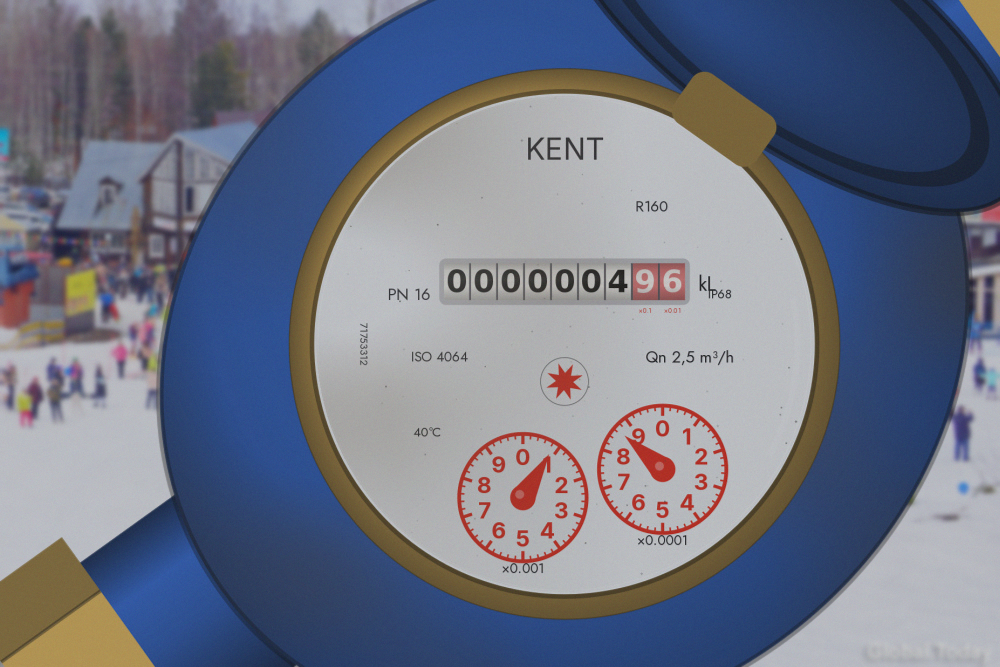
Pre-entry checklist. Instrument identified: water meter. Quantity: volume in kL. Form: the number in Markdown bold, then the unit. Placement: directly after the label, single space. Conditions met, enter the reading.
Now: **4.9608** kL
